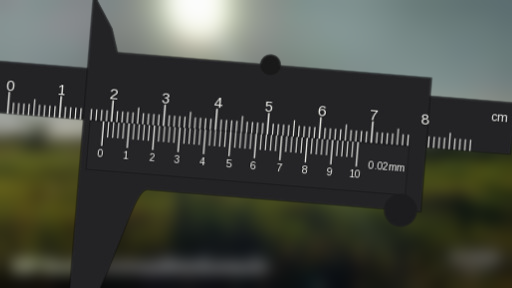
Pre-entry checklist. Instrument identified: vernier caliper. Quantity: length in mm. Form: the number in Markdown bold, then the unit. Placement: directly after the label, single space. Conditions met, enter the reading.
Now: **18.5** mm
